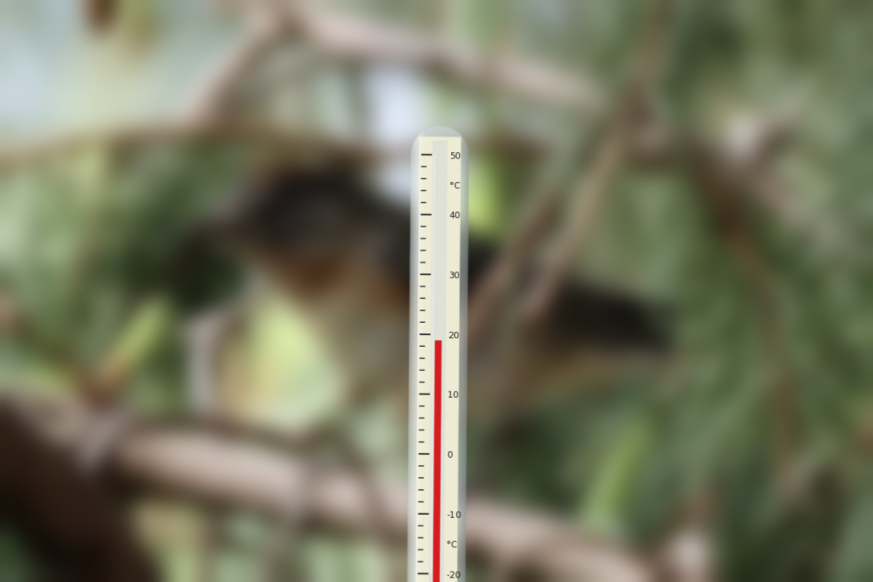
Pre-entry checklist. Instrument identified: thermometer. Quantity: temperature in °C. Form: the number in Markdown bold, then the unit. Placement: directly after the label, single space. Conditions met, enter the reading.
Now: **19** °C
